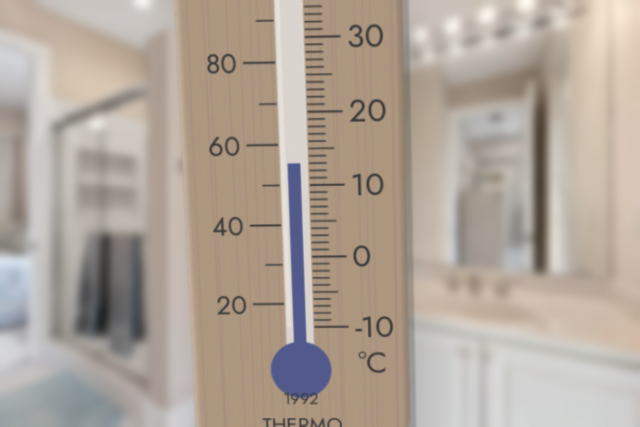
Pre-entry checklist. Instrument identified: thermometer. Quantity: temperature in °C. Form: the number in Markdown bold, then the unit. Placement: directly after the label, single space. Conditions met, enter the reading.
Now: **13** °C
